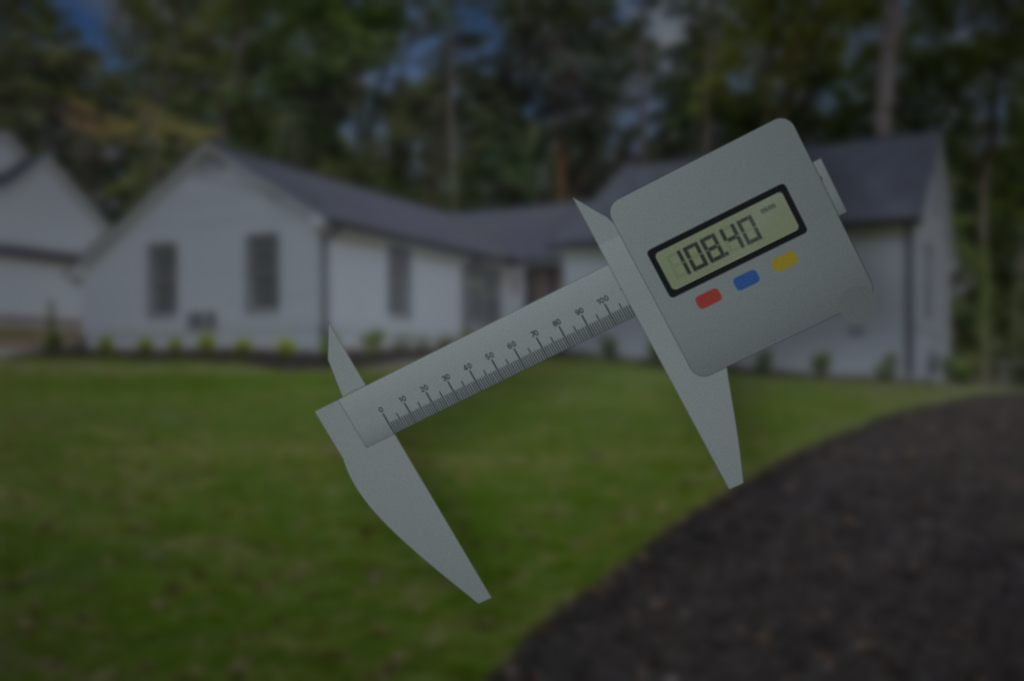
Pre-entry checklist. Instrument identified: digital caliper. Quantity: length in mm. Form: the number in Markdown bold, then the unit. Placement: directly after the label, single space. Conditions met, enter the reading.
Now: **108.40** mm
